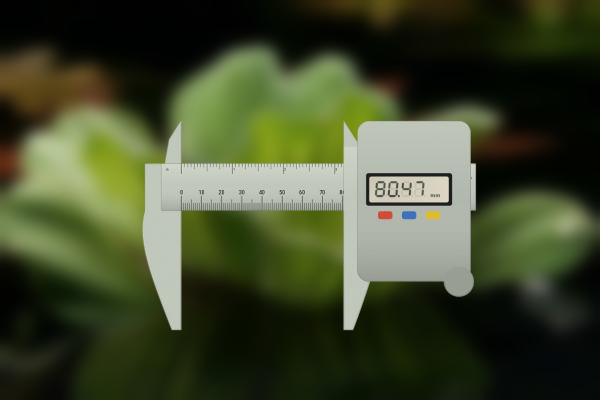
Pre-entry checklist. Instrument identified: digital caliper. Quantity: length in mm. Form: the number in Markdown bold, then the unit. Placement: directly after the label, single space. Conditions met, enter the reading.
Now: **80.47** mm
